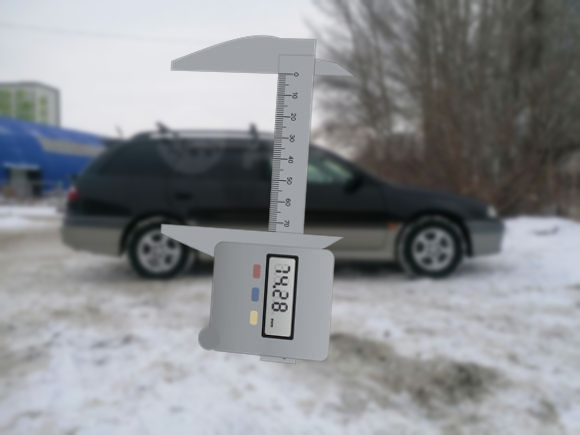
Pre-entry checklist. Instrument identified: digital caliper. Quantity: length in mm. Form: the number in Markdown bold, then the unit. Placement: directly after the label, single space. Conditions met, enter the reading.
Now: **74.28** mm
